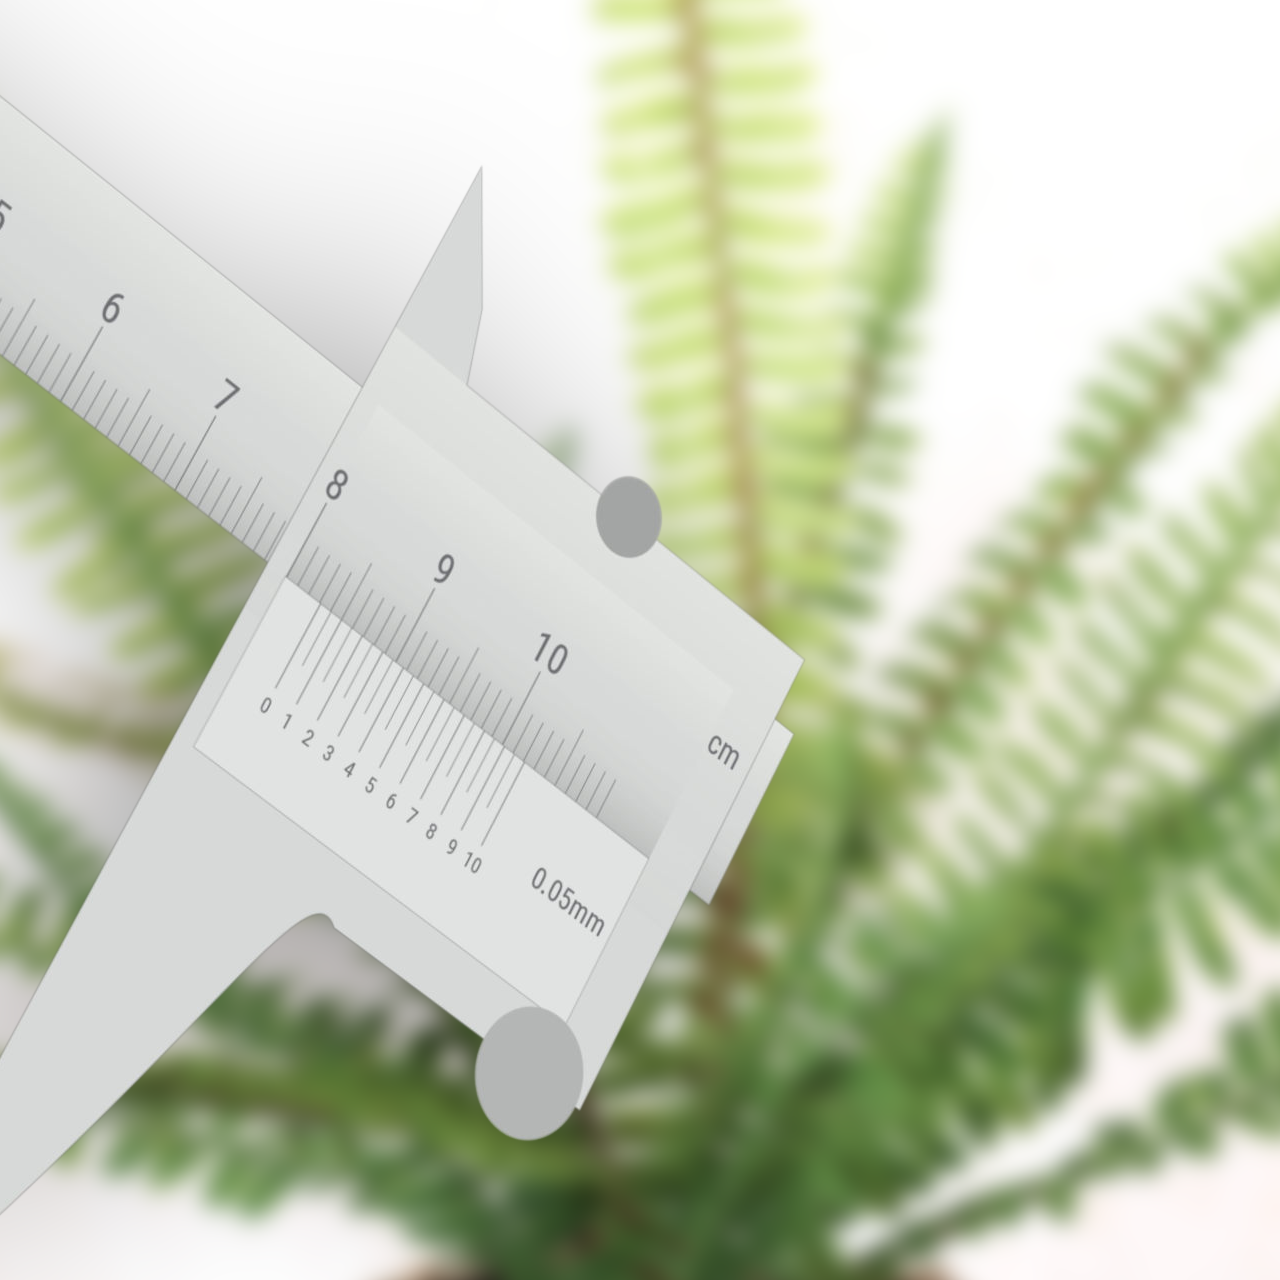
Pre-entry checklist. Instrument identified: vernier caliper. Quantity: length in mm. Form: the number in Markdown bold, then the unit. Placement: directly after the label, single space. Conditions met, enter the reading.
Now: **83.1** mm
